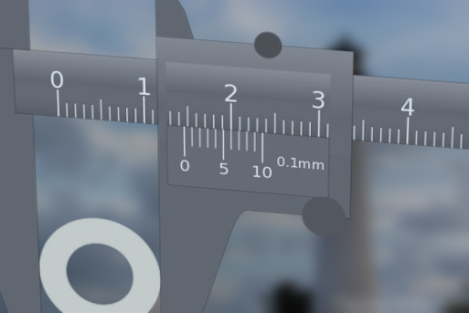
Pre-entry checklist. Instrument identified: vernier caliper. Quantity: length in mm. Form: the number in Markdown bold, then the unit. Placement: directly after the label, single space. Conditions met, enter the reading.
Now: **14.6** mm
